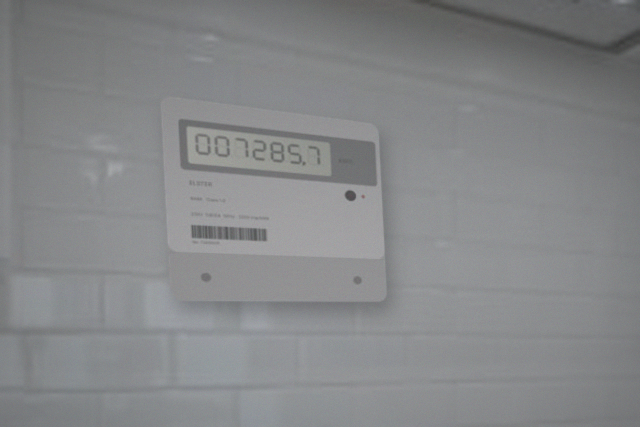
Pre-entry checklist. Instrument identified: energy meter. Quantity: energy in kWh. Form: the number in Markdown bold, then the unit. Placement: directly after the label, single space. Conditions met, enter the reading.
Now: **7285.7** kWh
